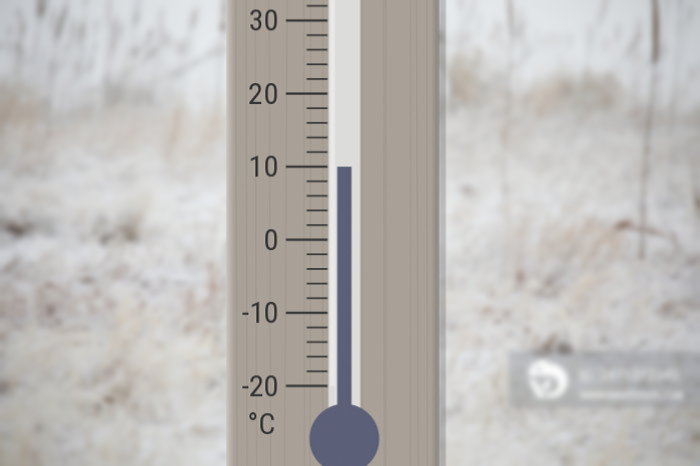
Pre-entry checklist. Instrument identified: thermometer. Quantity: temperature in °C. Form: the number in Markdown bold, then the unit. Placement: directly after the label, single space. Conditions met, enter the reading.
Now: **10** °C
